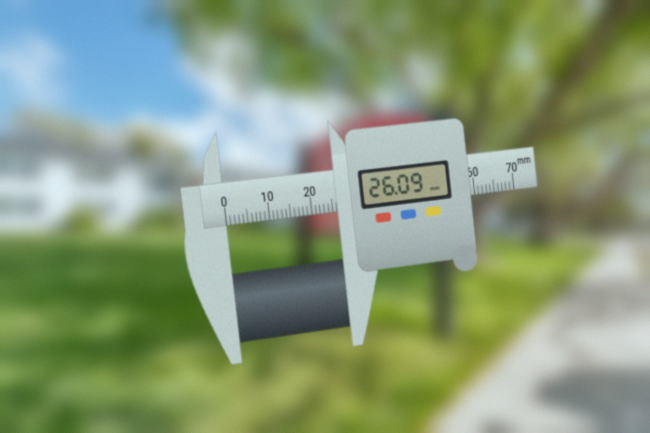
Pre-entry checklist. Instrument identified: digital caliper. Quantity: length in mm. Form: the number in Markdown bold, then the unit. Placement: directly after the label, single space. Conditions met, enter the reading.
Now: **26.09** mm
